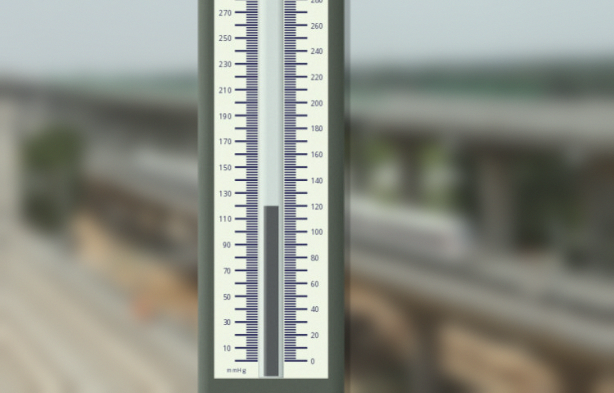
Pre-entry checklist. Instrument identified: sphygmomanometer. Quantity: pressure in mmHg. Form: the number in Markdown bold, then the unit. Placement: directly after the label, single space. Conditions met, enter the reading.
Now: **120** mmHg
